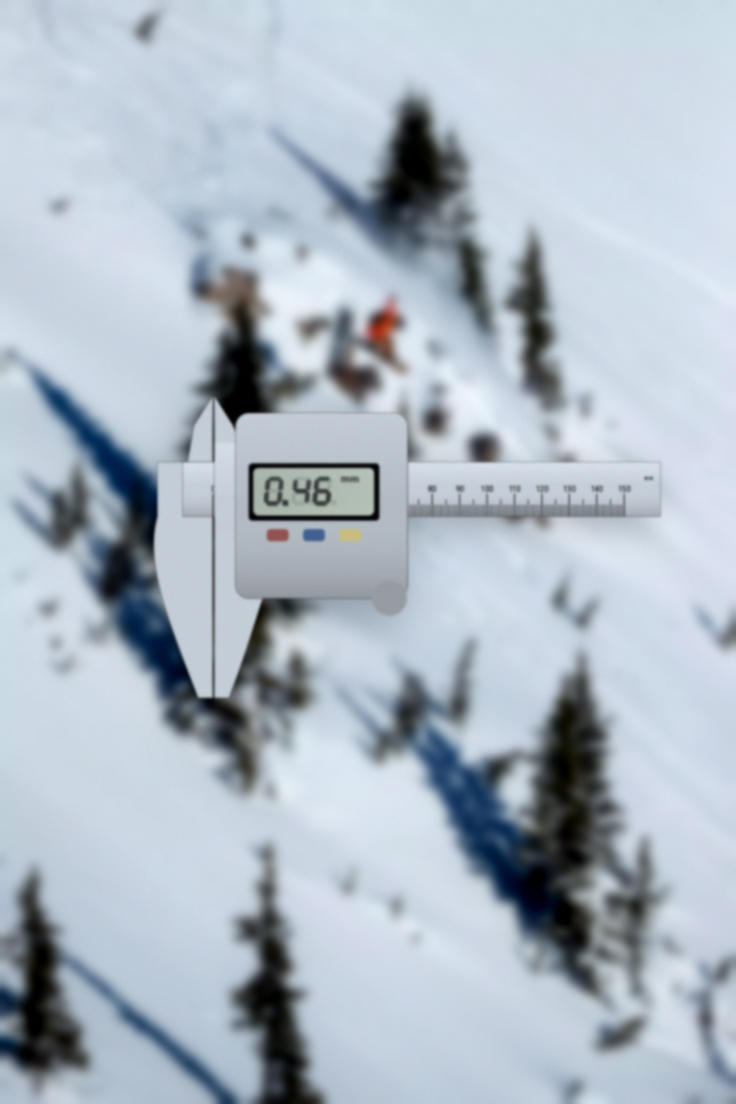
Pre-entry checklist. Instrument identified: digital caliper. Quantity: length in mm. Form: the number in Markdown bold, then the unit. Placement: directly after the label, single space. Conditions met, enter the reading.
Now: **0.46** mm
